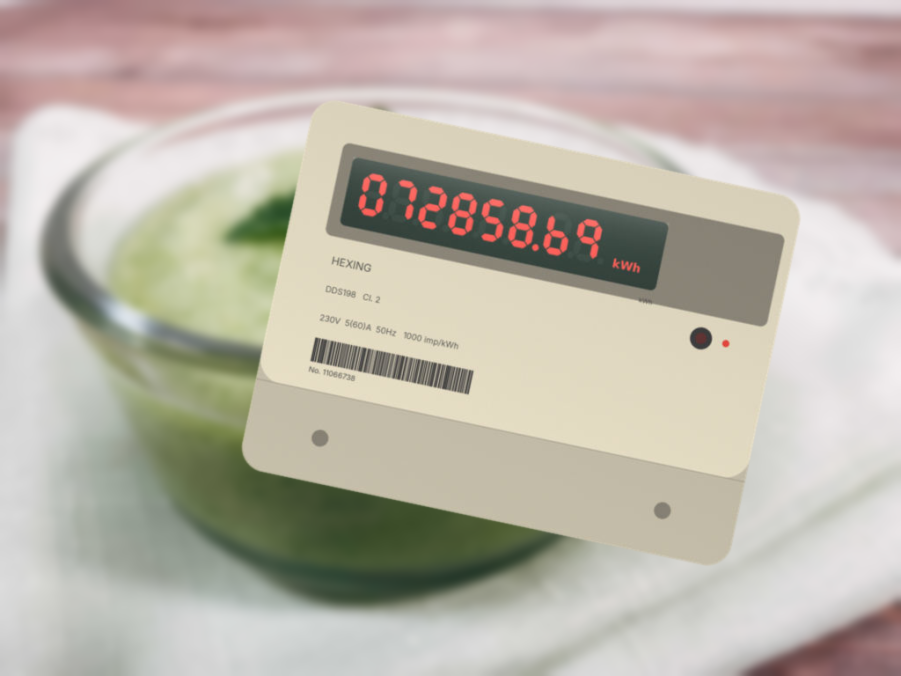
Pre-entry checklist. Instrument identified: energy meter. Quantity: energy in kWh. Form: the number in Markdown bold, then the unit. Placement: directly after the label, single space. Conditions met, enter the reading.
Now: **72858.69** kWh
